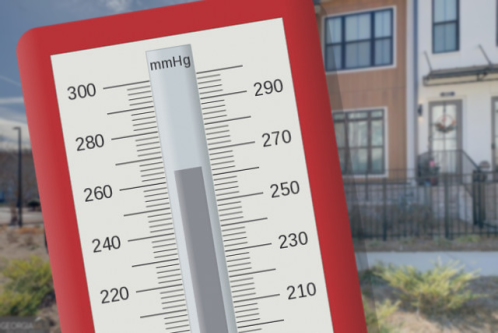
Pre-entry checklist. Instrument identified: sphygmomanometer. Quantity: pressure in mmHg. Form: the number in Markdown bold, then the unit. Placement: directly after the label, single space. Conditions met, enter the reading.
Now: **264** mmHg
